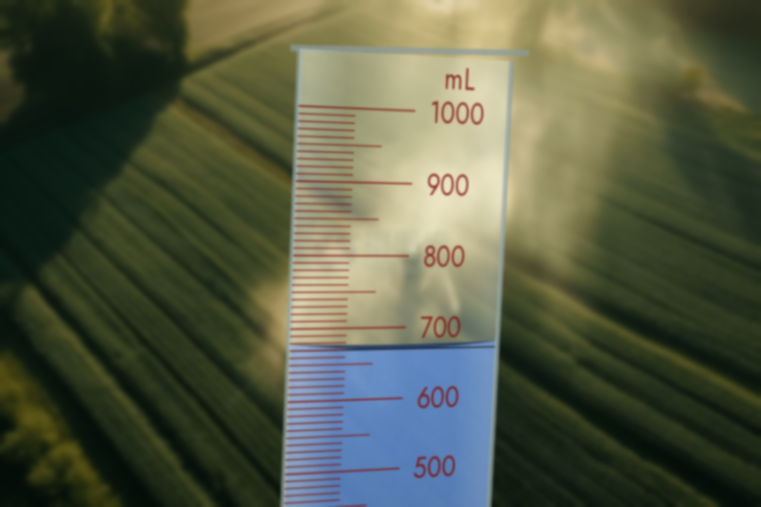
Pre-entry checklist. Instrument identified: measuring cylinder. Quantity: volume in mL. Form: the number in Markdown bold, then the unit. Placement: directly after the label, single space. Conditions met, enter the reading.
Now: **670** mL
